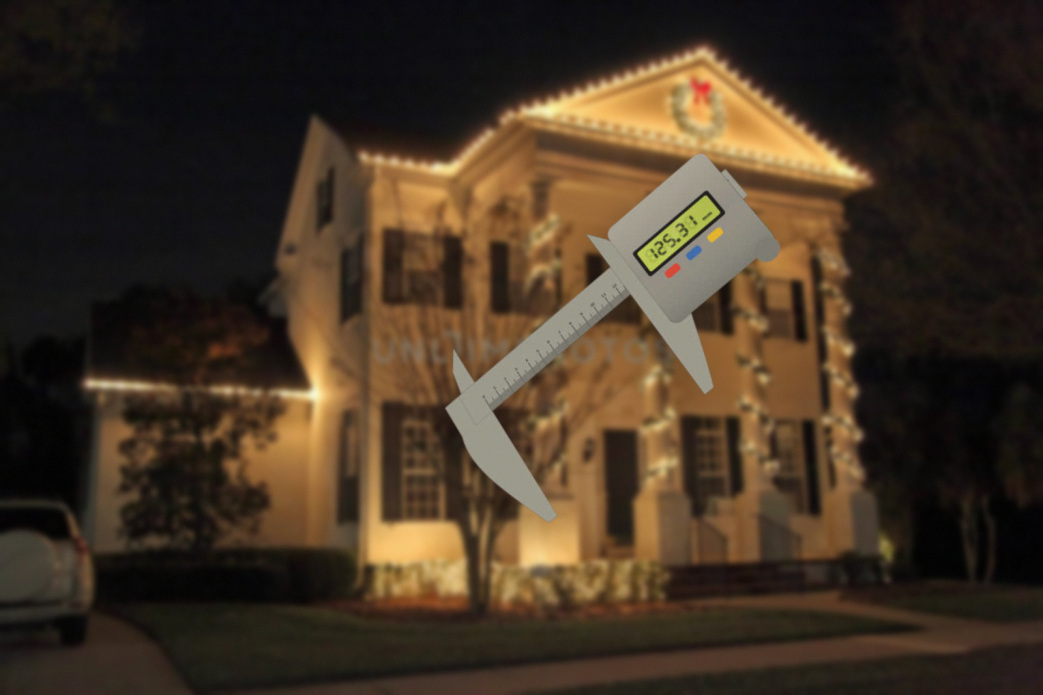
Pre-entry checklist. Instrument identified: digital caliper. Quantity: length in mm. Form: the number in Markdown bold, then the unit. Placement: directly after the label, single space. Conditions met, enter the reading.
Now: **125.31** mm
